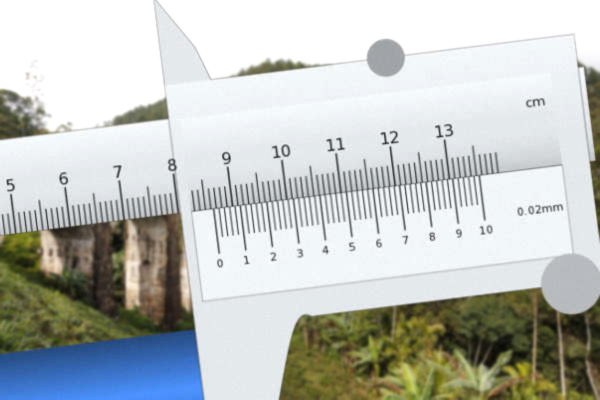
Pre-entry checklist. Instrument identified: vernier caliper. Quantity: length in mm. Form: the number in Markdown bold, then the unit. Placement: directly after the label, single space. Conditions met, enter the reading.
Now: **86.5** mm
